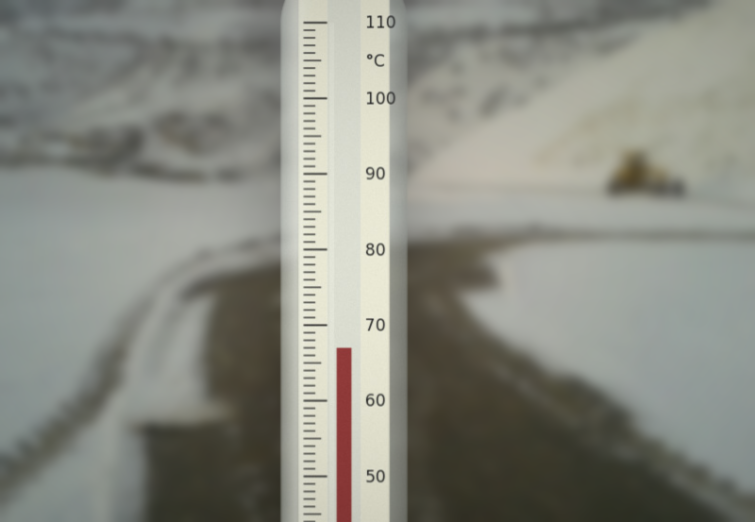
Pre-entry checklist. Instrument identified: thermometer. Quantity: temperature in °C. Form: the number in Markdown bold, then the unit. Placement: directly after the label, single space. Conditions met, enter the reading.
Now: **67** °C
